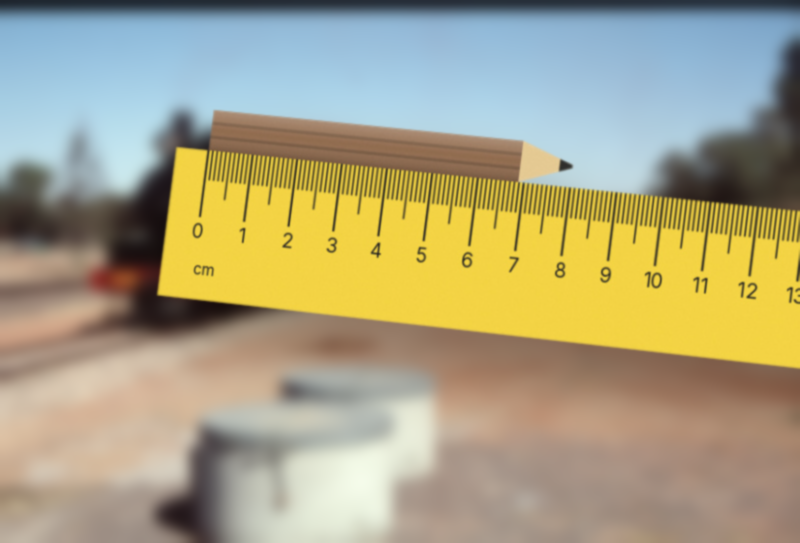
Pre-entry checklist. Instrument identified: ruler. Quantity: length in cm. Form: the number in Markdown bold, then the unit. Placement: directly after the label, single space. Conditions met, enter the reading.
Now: **8** cm
